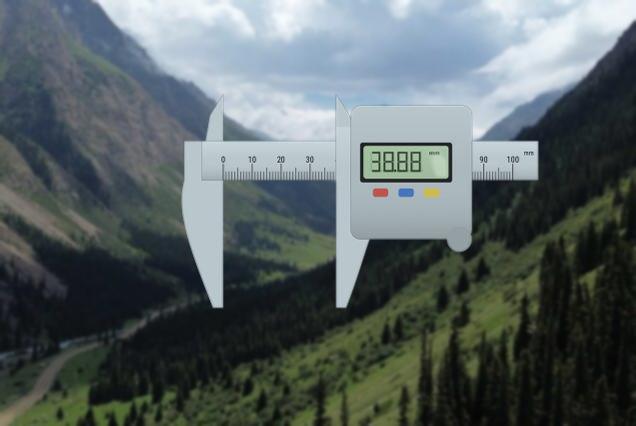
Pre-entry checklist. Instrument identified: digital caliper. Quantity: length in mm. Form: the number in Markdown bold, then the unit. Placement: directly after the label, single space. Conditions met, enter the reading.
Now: **38.88** mm
